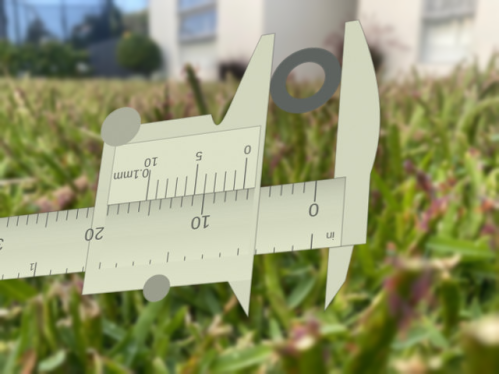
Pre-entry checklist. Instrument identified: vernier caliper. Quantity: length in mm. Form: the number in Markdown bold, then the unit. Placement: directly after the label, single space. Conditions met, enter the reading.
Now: **6.4** mm
